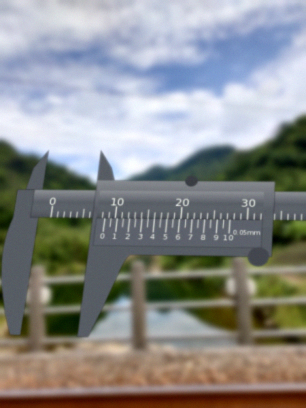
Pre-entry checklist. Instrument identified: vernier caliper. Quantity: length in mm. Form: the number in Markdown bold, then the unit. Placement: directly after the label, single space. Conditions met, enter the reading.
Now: **8.4** mm
